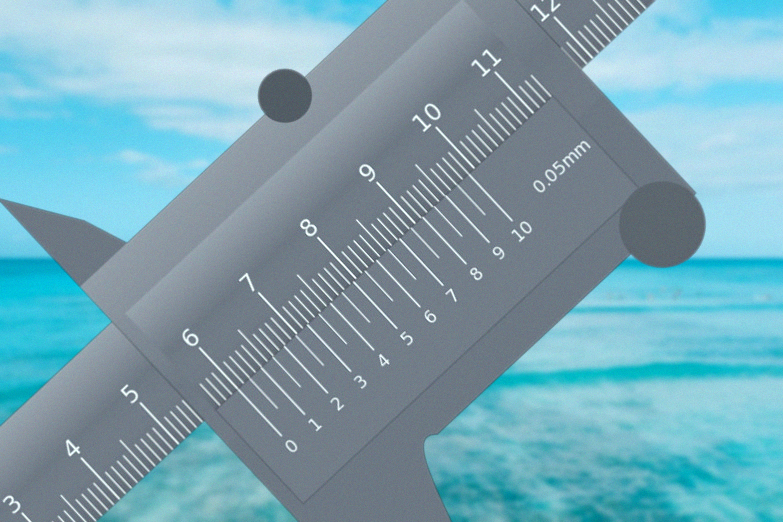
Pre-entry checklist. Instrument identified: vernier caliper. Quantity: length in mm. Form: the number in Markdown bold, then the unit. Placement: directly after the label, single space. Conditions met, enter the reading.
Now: **60.0** mm
